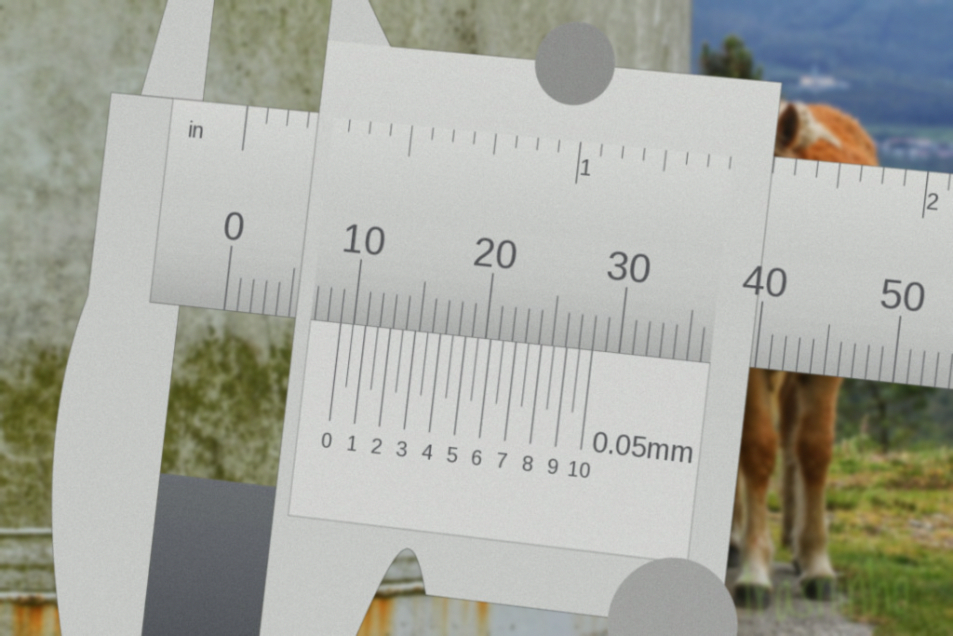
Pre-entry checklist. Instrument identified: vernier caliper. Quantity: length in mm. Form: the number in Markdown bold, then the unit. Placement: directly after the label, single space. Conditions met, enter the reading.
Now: **9.0** mm
